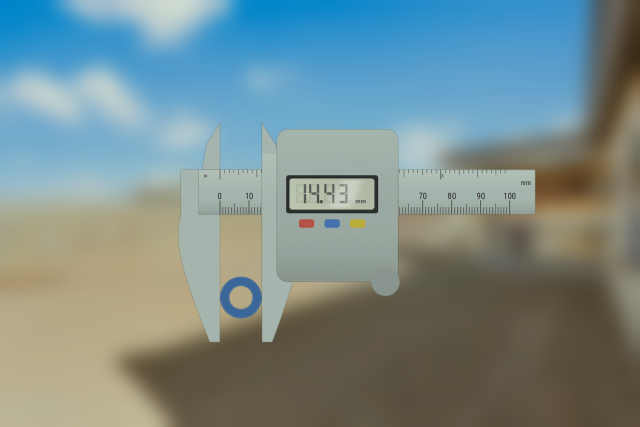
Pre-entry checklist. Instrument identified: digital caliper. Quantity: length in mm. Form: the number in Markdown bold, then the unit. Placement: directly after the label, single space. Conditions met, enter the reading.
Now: **14.43** mm
